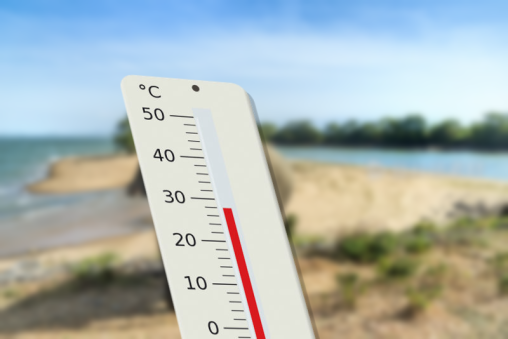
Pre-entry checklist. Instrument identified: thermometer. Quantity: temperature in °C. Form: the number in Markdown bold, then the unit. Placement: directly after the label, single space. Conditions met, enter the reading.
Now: **28** °C
